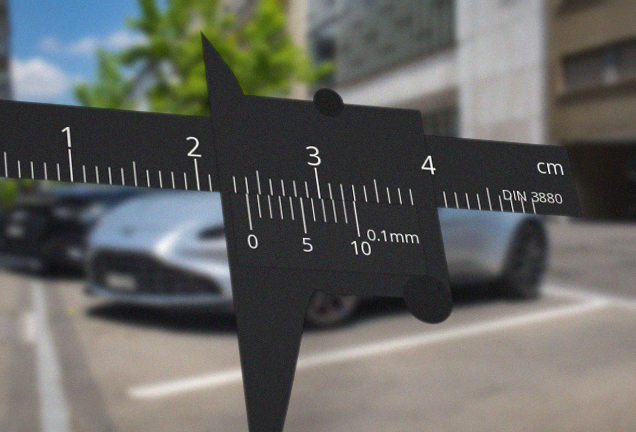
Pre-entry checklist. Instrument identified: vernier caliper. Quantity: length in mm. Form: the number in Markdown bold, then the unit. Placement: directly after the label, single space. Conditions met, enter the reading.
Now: **23.9** mm
